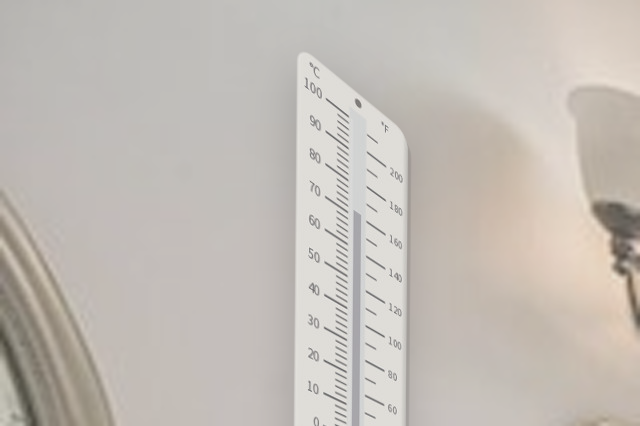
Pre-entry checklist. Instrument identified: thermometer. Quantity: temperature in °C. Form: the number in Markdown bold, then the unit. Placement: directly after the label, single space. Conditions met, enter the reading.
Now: **72** °C
